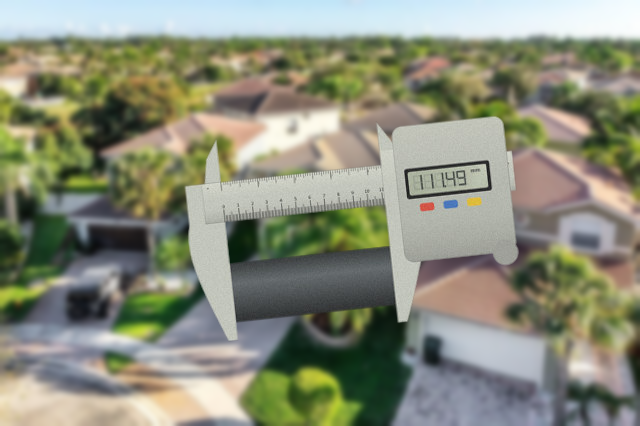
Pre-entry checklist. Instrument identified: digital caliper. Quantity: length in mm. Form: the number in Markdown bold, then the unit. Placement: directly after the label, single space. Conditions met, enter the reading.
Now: **111.49** mm
